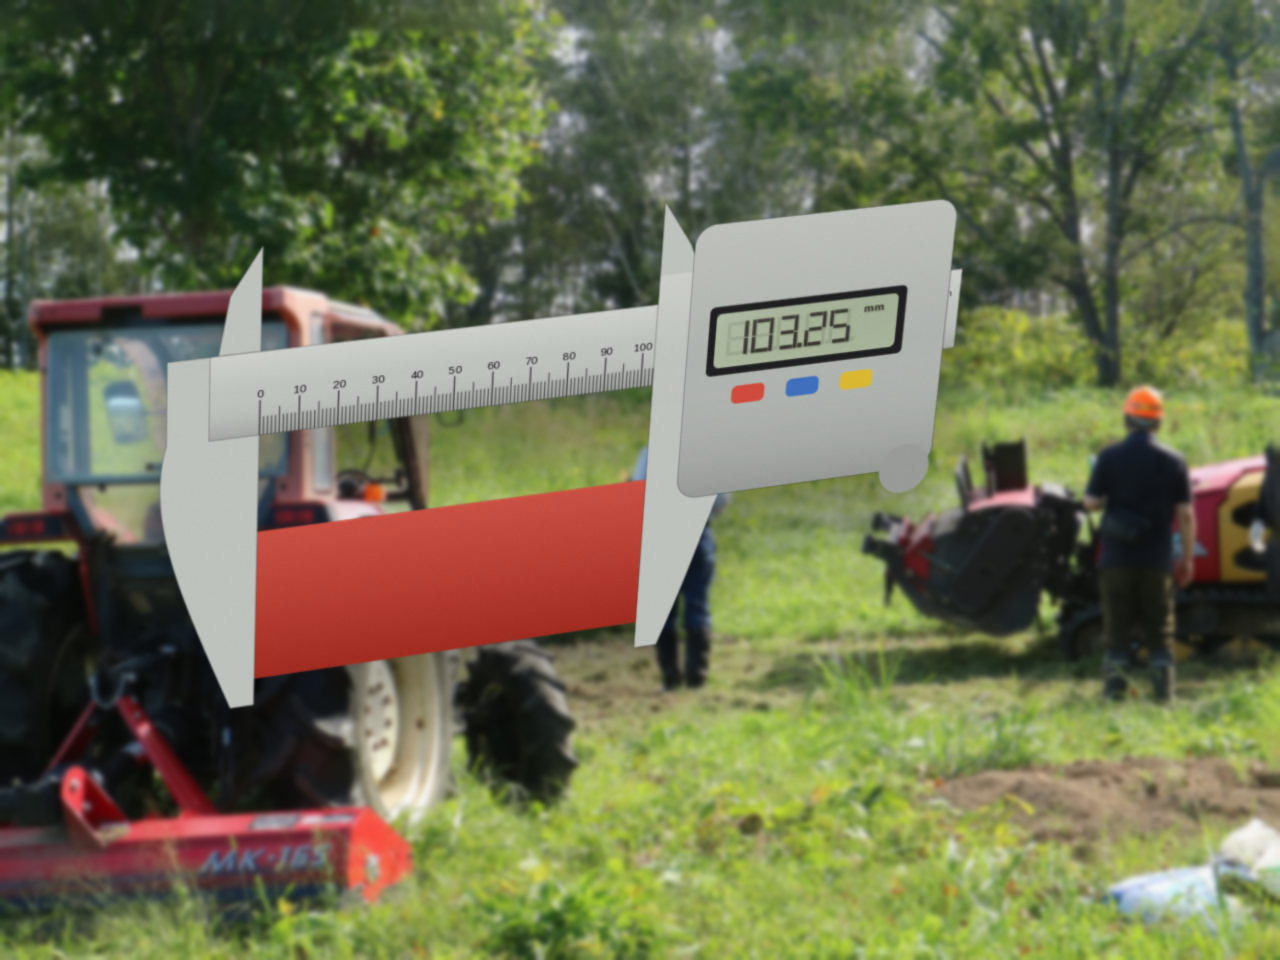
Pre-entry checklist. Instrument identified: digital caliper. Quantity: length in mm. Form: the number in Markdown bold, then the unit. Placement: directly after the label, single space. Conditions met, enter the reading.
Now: **103.25** mm
